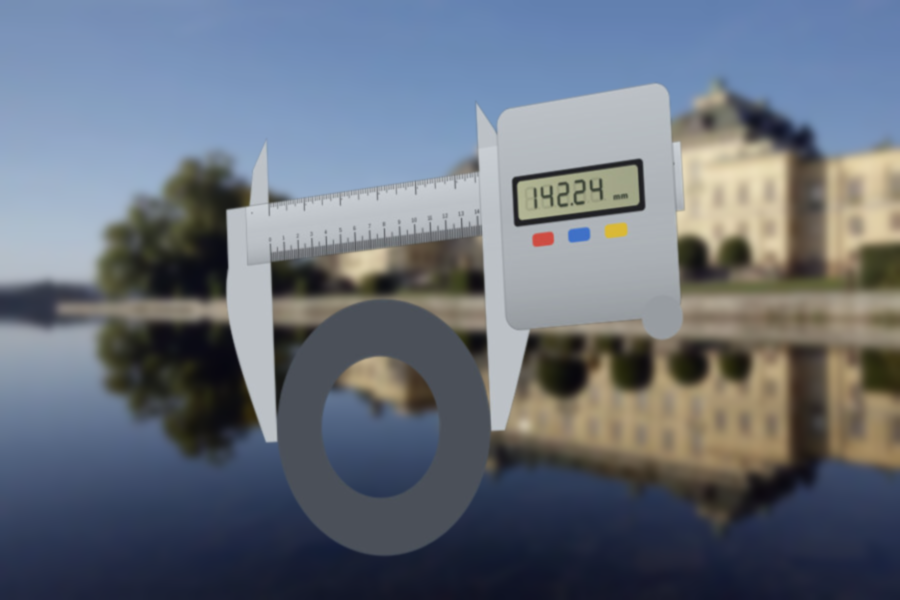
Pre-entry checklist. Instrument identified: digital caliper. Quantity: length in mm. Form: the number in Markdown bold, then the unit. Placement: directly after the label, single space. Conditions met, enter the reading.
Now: **142.24** mm
